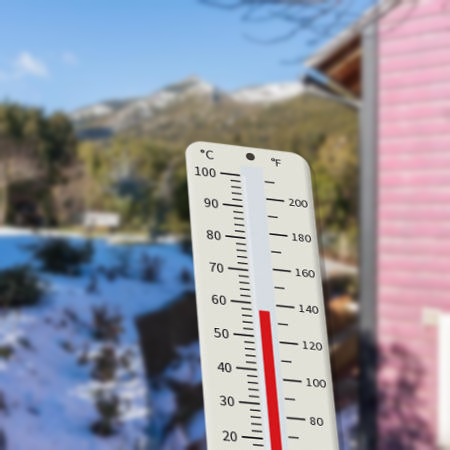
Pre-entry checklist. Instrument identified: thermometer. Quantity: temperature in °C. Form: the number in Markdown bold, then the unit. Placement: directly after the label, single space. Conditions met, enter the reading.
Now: **58** °C
